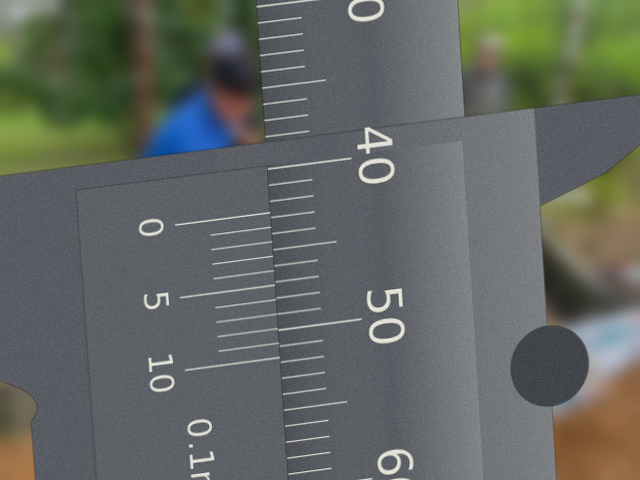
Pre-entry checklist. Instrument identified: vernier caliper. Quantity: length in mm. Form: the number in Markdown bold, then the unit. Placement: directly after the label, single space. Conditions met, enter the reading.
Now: **42.7** mm
